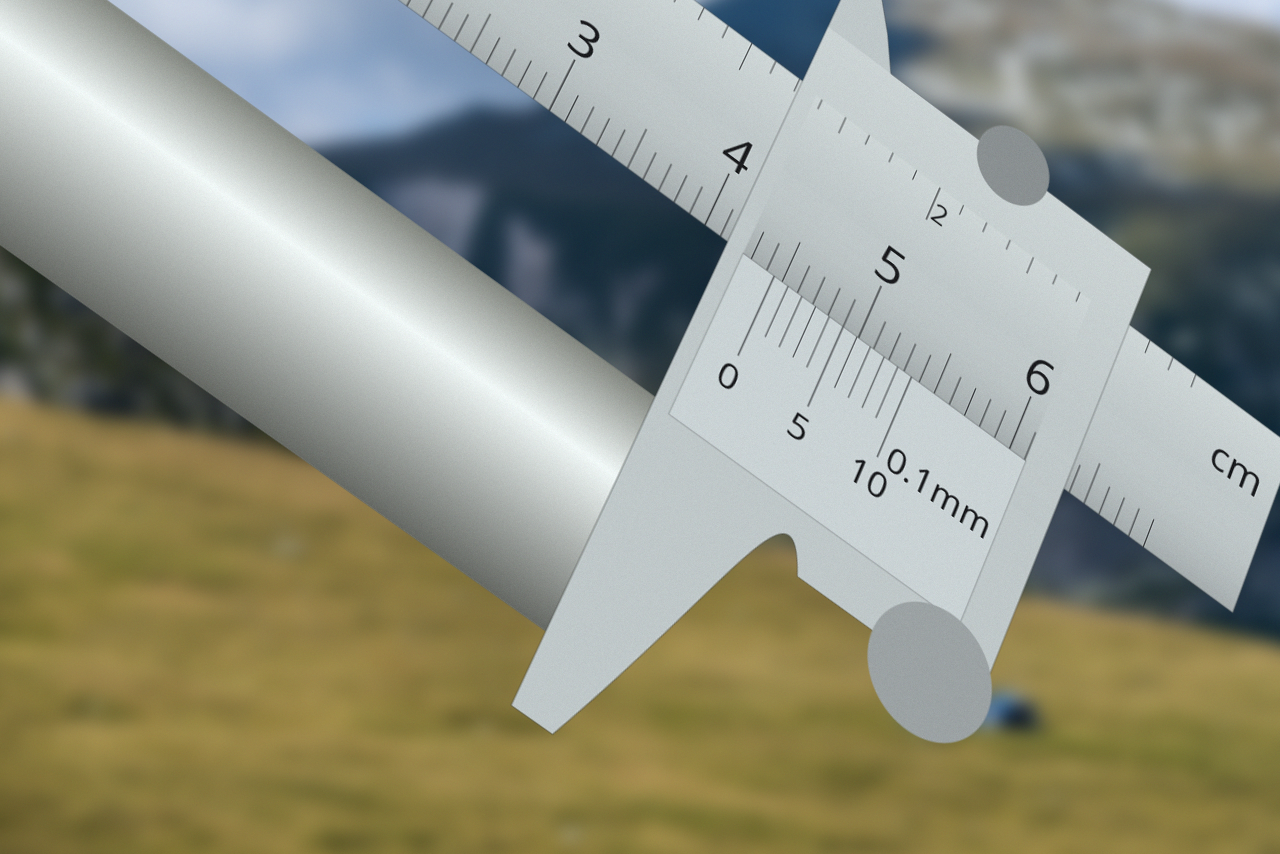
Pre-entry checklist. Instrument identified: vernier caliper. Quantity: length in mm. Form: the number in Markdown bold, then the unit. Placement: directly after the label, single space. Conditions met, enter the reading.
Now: **44.5** mm
